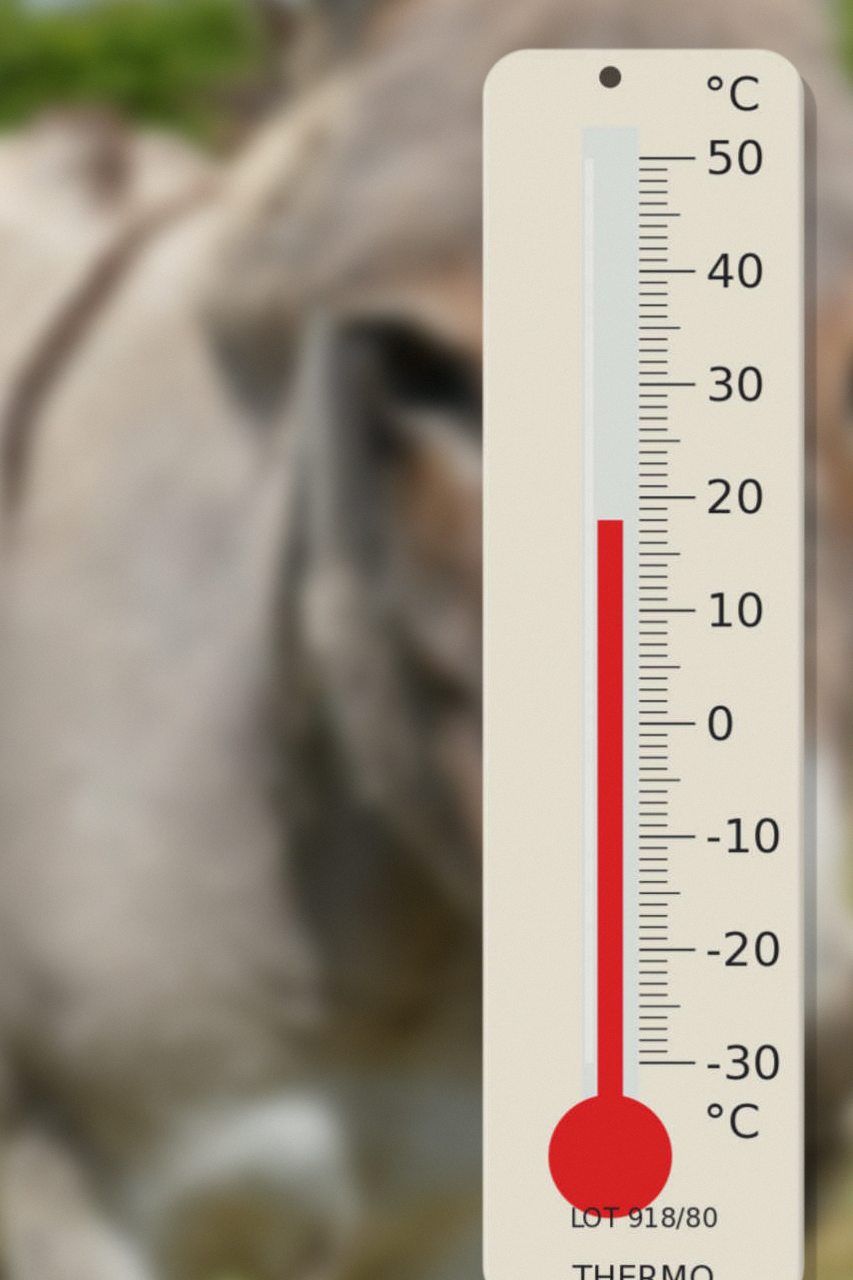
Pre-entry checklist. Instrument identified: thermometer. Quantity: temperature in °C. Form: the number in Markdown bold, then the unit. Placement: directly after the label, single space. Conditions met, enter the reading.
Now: **18** °C
